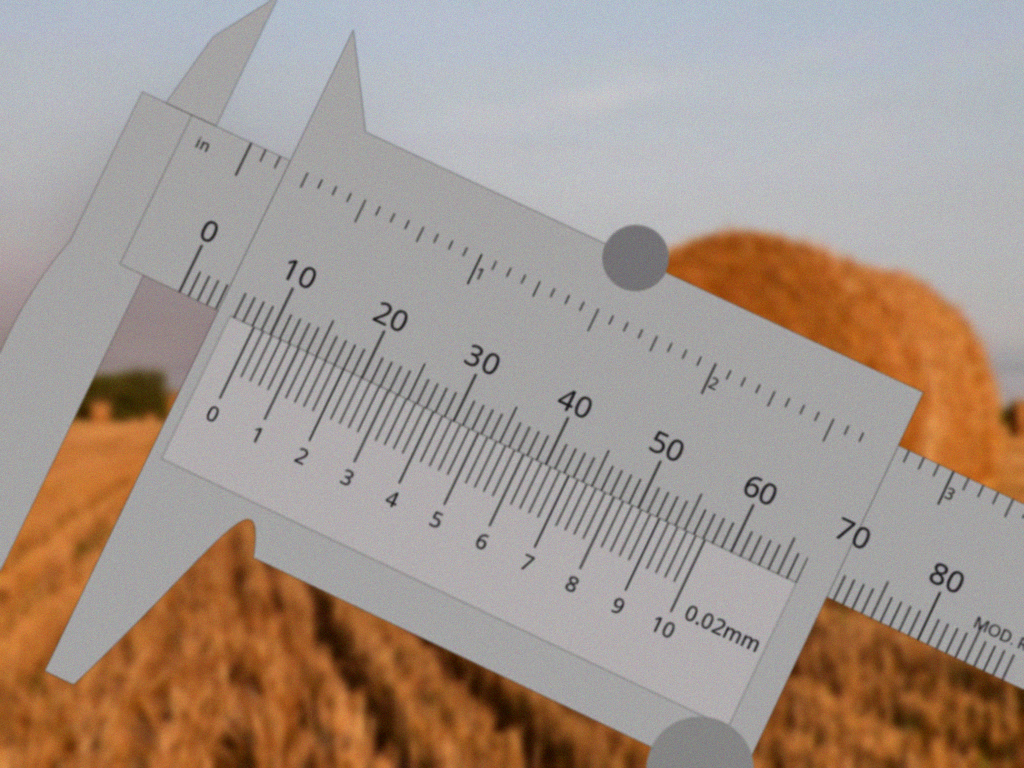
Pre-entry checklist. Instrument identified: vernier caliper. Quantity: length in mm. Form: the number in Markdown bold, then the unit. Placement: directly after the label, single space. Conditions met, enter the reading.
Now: **8.2** mm
